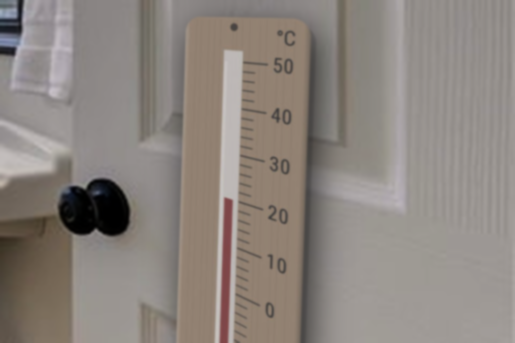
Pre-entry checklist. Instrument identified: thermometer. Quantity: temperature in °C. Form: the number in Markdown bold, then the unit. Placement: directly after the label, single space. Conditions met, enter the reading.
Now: **20** °C
